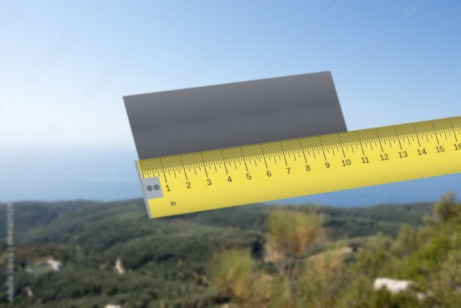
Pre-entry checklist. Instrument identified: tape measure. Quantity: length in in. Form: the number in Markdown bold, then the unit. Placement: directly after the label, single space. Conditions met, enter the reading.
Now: **10.5** in
